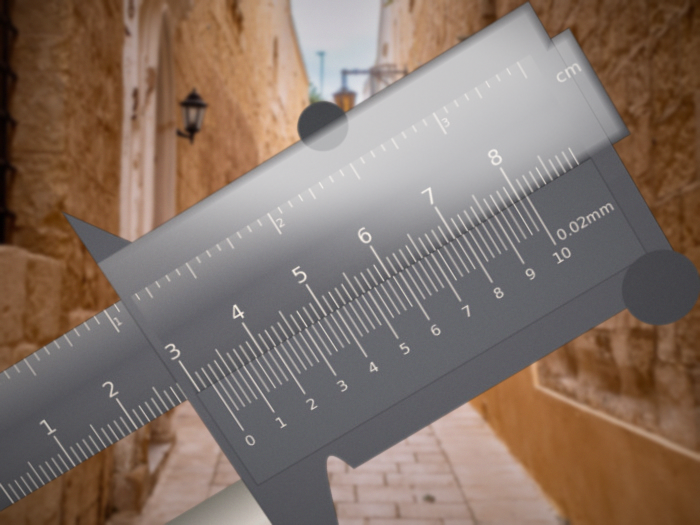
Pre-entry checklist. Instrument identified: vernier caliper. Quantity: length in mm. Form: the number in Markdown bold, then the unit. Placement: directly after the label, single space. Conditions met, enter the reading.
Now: **32.0** mm
